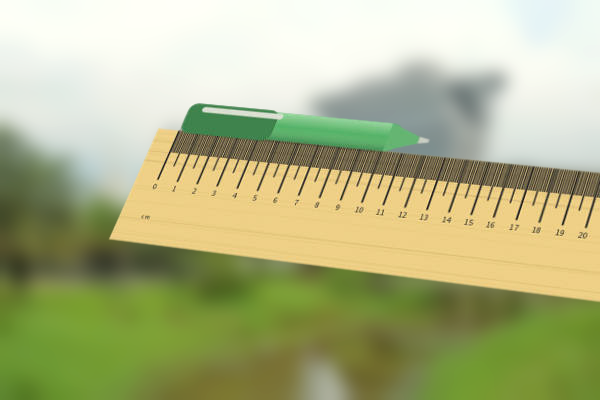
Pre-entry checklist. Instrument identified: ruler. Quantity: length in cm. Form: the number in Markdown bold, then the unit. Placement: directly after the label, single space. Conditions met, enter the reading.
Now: **12** cm
